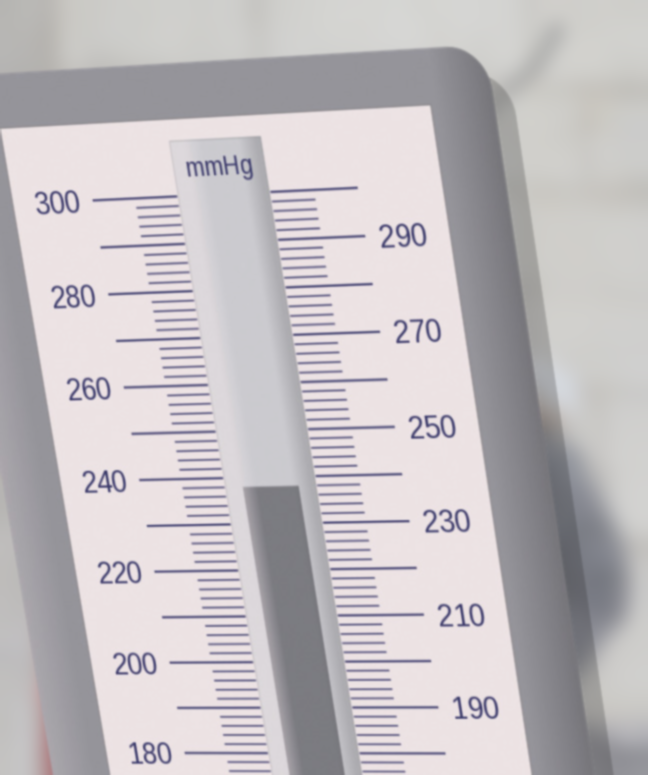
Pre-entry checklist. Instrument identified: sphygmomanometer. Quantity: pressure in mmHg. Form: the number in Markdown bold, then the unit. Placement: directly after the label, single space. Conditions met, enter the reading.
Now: **238** mmHg
